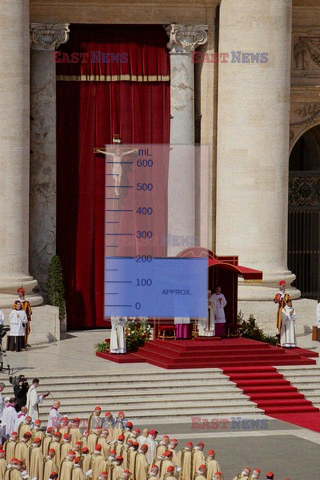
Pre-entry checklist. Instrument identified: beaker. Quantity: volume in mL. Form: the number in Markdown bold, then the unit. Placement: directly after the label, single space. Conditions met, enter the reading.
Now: **200** mL
